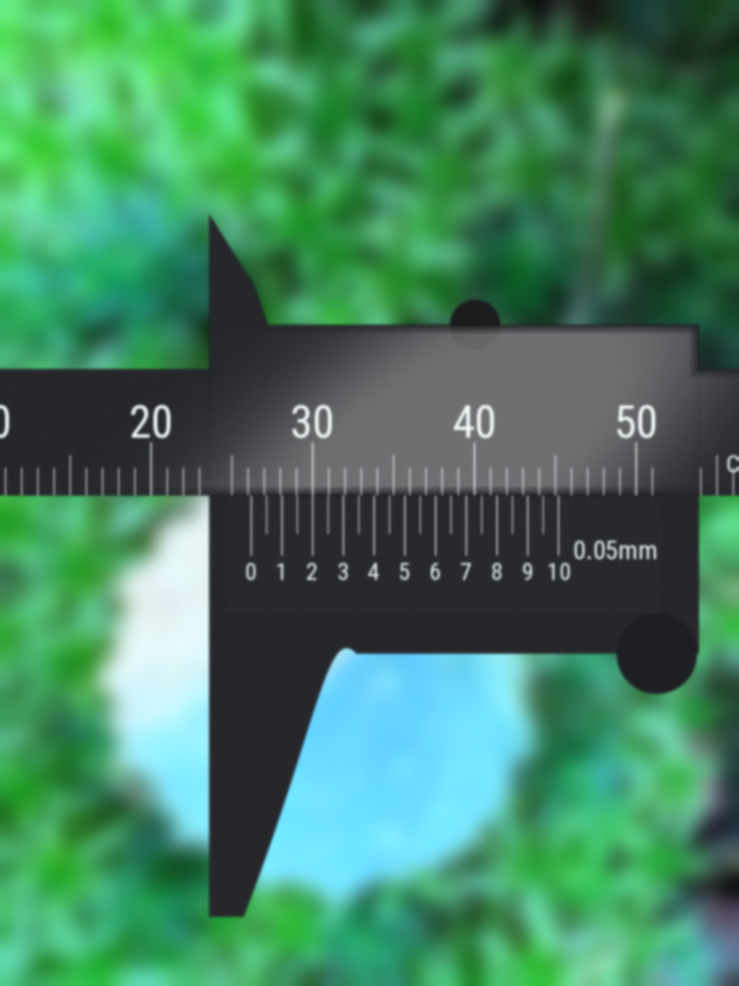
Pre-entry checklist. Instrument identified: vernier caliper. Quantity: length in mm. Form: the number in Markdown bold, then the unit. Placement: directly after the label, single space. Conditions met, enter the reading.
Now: **26.2** mm
